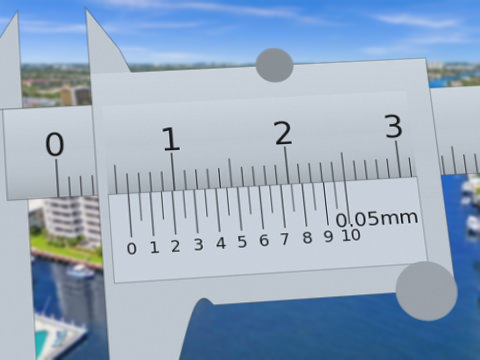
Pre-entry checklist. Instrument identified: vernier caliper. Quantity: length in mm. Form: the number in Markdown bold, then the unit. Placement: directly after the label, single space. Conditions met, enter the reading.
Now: **6.0** mm
